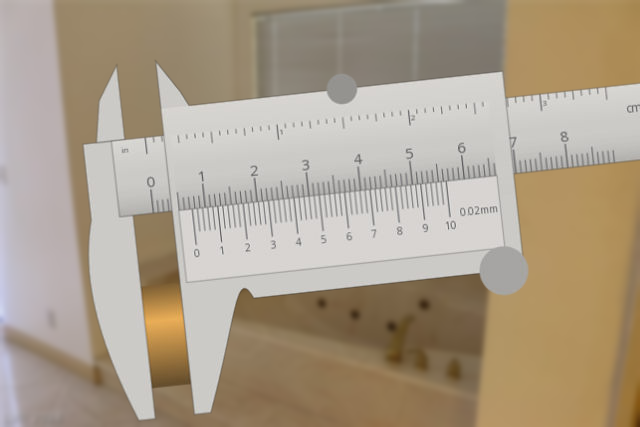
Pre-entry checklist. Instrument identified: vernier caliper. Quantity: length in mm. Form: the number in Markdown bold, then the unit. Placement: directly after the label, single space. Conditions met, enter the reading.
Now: **7.5** mm
